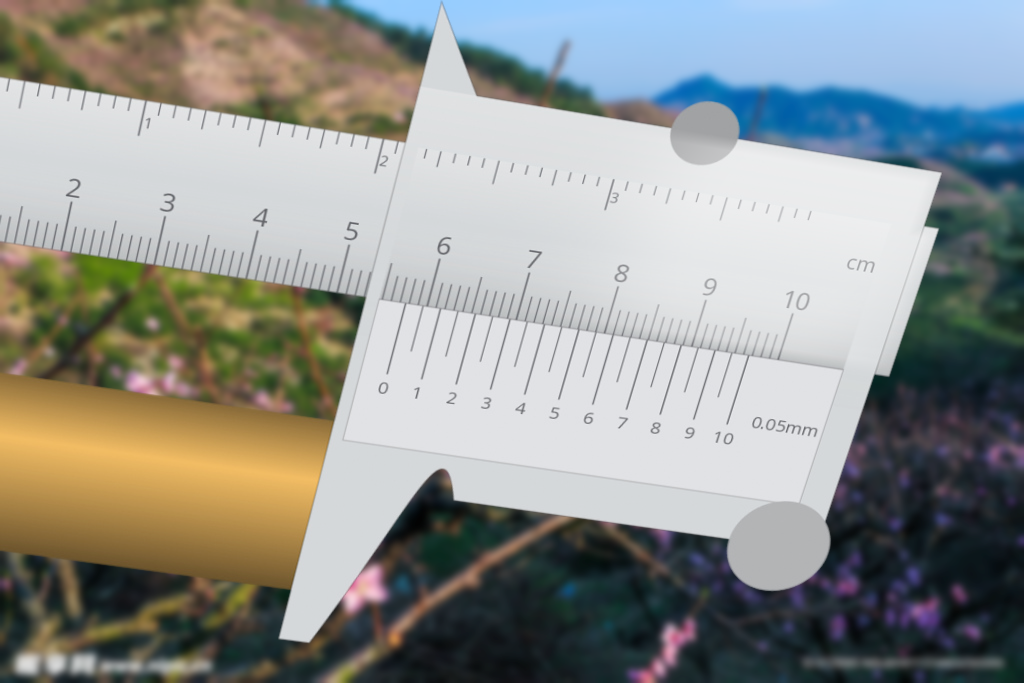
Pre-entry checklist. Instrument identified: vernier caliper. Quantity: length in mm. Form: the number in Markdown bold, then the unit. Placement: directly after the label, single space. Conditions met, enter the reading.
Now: **57.6** mm
